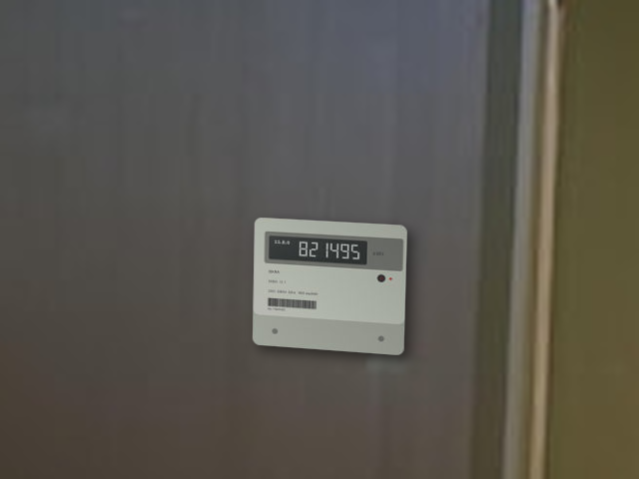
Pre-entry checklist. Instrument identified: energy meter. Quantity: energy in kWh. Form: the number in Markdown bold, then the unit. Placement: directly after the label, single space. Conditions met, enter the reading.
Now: **821495** kWh
